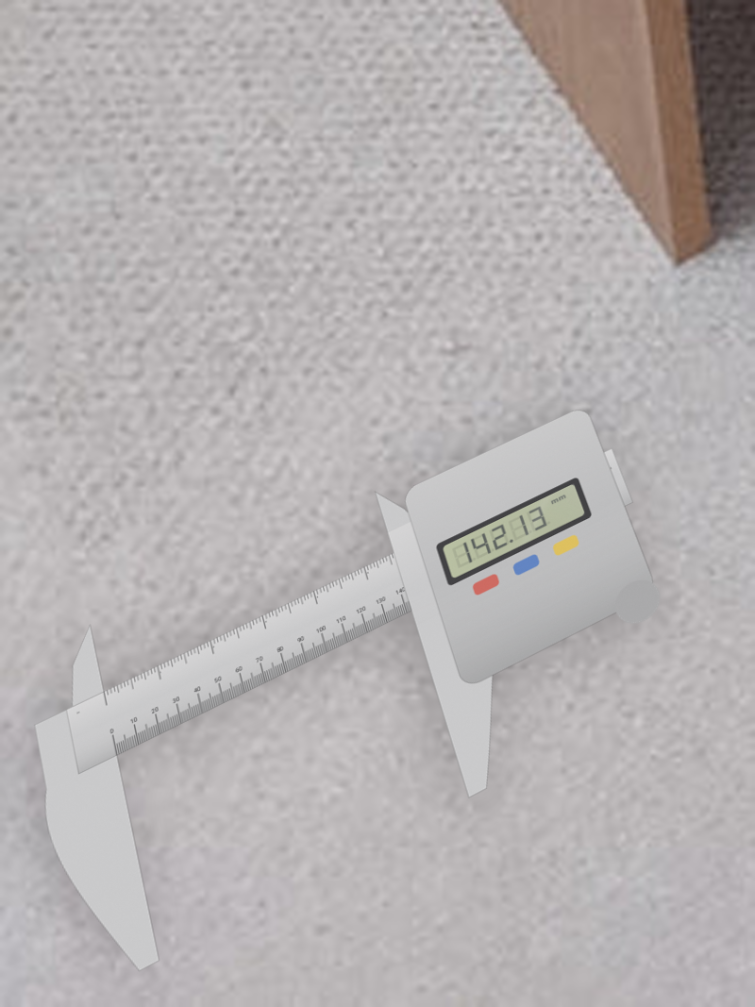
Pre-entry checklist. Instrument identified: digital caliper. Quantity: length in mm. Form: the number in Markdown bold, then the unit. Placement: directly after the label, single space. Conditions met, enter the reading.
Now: **142.13** mm
